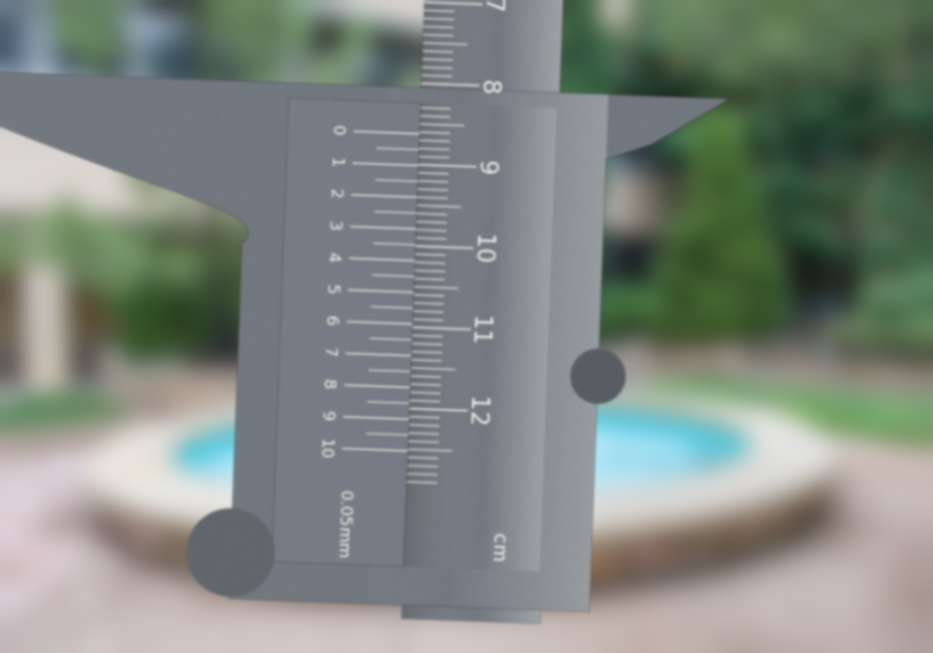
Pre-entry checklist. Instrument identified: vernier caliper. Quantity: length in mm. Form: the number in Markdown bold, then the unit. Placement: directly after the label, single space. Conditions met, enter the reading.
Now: **86.2** mm
